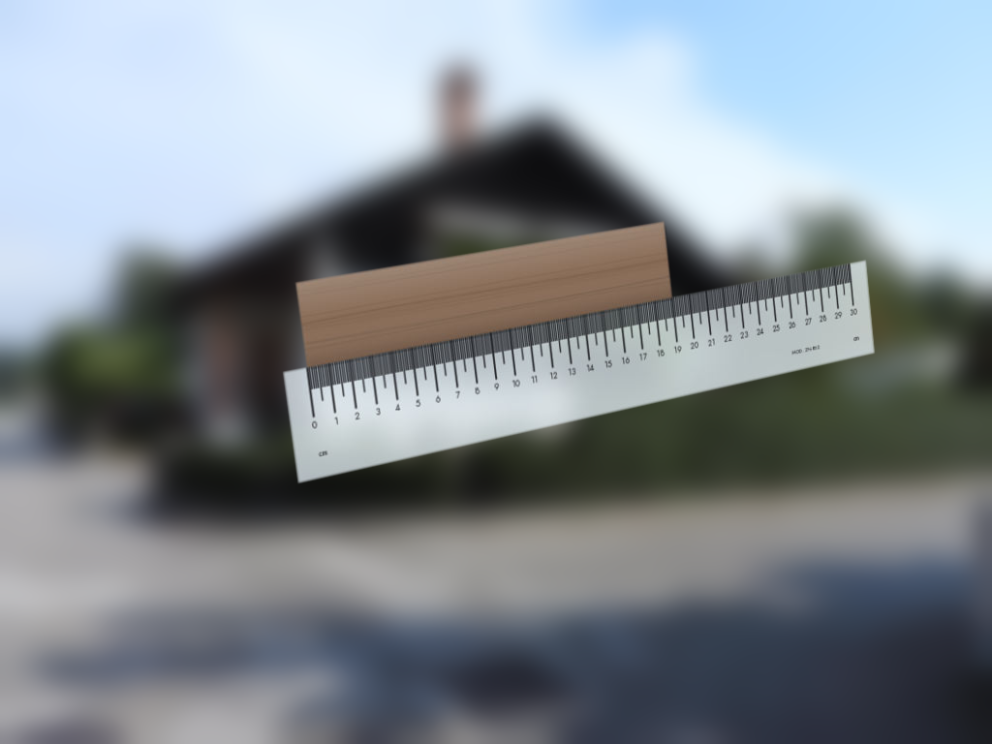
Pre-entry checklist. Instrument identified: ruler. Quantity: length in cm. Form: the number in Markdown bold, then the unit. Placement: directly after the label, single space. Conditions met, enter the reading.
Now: **19** cm
